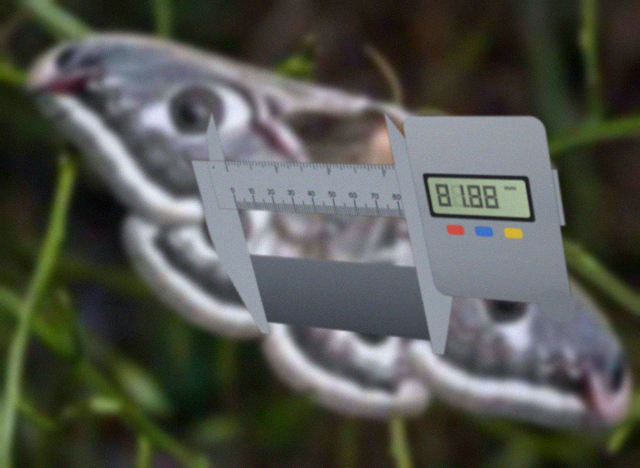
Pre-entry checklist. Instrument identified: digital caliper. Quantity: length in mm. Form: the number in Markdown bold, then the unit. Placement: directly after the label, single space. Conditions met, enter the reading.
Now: **81.88** mm
